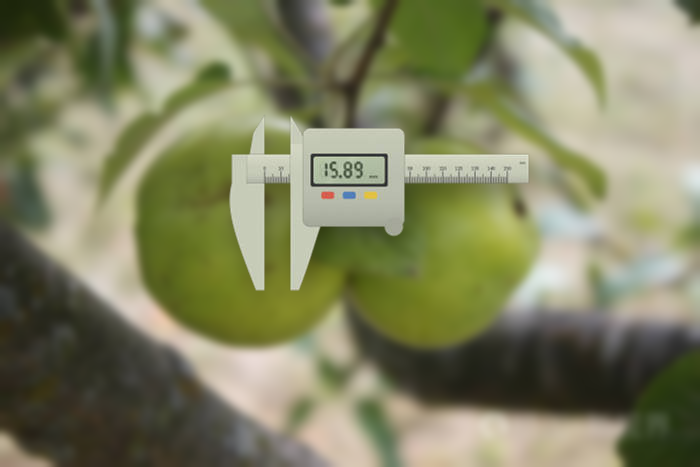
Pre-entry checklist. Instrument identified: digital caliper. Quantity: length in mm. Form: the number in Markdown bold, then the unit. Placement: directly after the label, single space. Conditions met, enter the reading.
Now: **15.89** mm
